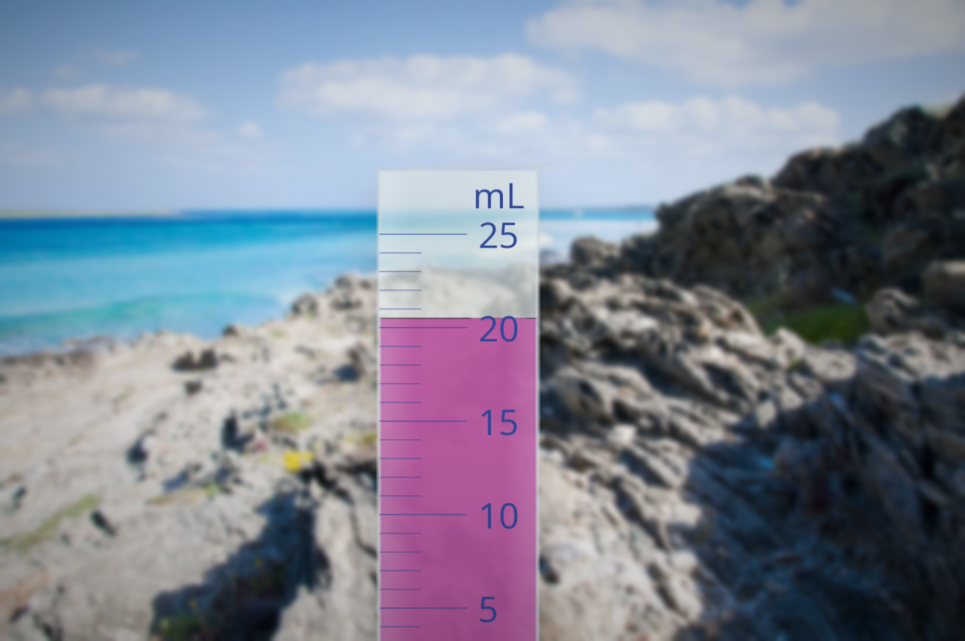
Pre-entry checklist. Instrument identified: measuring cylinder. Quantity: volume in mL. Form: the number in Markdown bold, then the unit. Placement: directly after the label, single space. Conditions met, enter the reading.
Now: **20.5** mL
